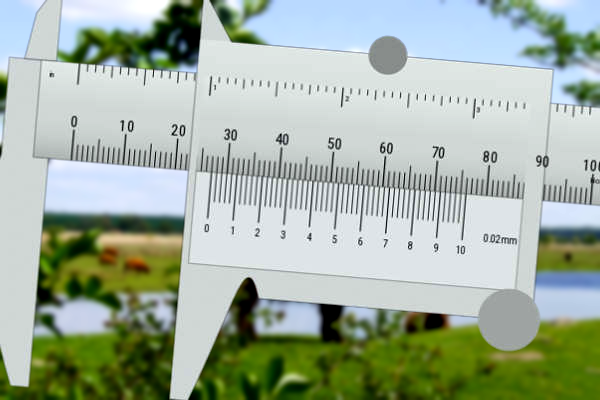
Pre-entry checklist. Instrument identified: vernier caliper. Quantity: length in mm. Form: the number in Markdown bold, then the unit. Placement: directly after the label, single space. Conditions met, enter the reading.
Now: **27.0** mm
